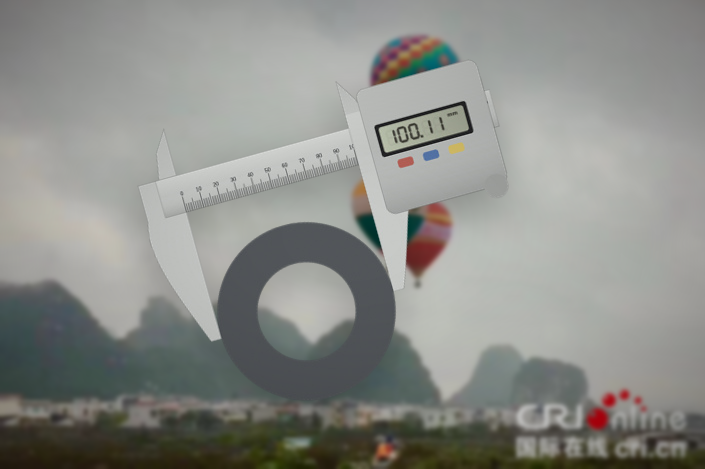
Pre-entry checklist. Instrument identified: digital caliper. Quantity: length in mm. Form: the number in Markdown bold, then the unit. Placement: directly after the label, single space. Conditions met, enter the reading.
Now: **100.11** mm
